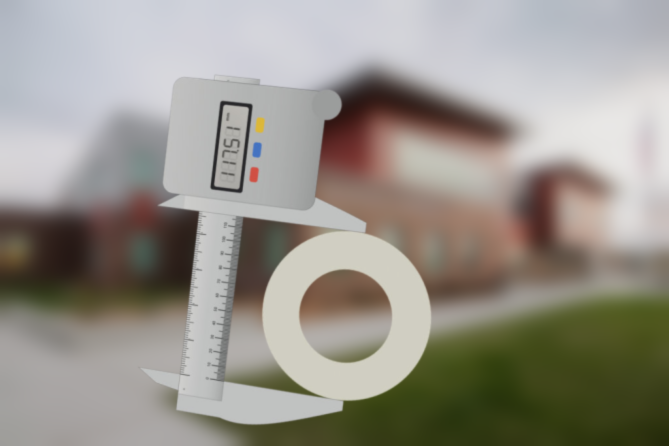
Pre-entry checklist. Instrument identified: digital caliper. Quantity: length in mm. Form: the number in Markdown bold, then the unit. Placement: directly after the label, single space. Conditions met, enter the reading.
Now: **117.51** mm
